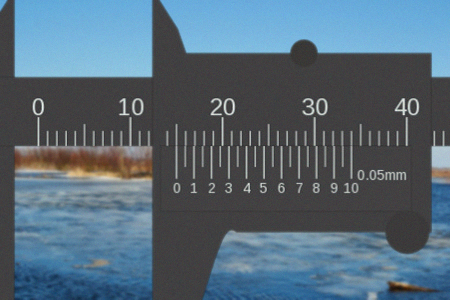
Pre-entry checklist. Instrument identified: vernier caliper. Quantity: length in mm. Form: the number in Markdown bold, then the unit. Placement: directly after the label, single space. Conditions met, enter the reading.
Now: **15.0** mm
